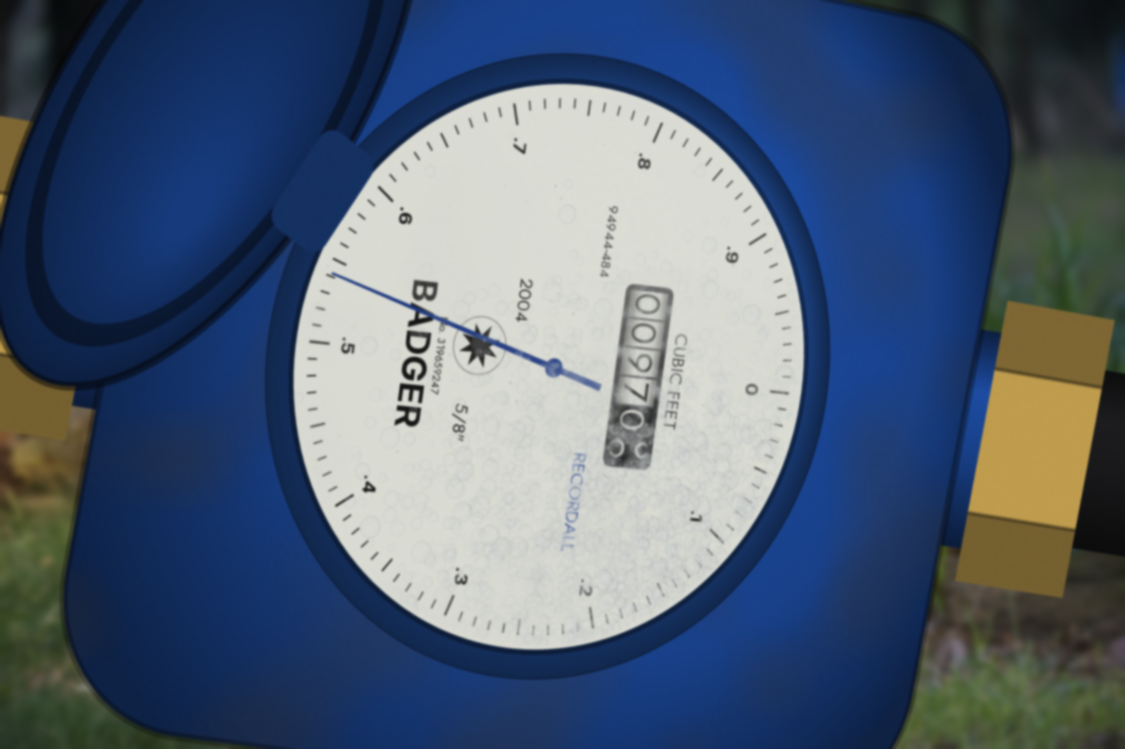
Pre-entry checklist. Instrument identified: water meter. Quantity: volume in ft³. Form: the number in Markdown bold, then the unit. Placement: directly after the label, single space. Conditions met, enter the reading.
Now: **9708.54** ft³
